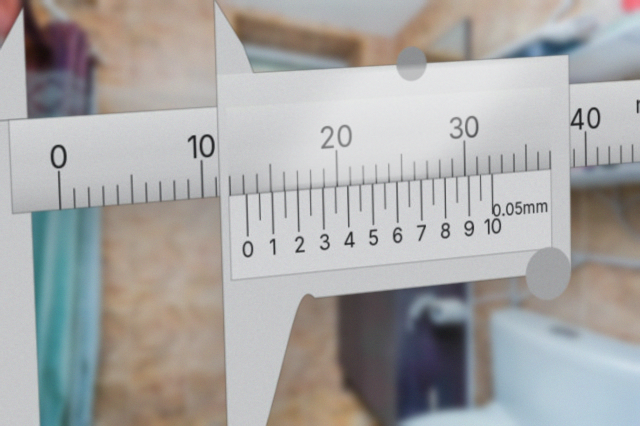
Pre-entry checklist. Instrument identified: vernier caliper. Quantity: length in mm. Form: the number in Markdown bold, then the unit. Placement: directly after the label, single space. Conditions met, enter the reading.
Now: **13.2** mm
